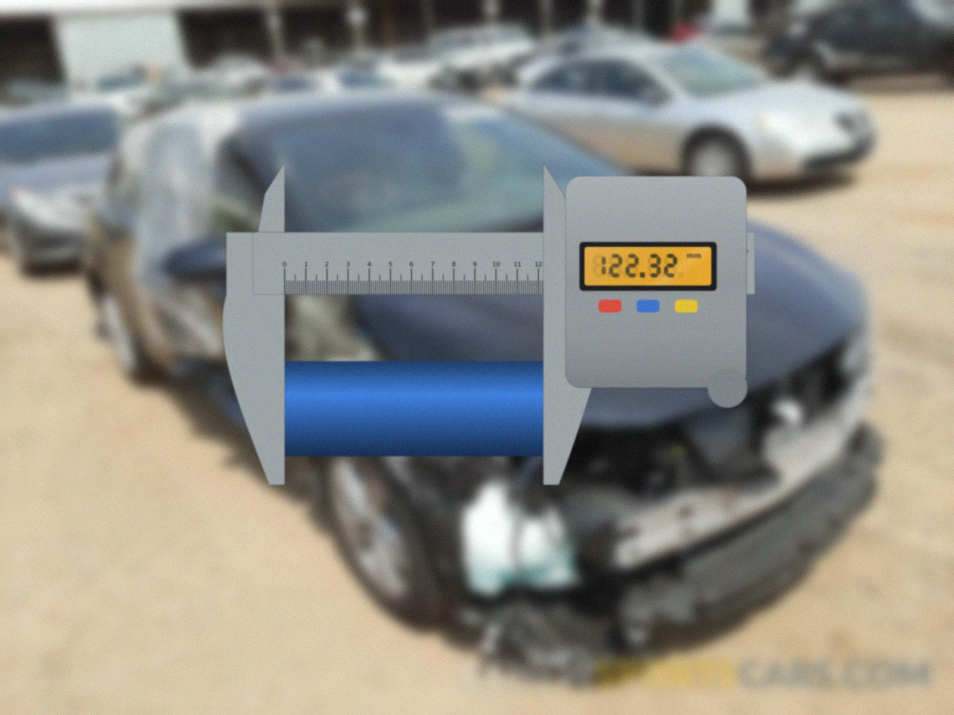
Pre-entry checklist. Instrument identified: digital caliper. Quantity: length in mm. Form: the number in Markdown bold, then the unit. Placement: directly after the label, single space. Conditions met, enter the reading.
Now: **122.32** mm
